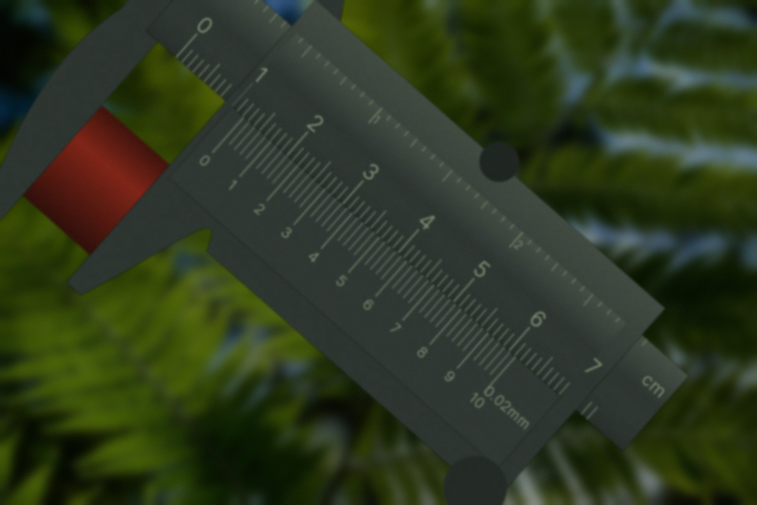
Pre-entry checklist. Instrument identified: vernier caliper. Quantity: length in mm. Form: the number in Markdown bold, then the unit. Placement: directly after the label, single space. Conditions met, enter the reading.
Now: **12.2** mm
